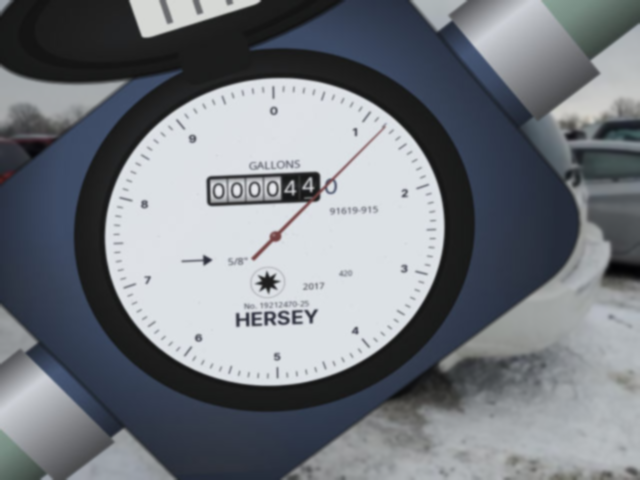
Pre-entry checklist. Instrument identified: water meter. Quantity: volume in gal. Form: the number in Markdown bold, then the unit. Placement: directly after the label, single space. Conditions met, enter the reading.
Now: **441.2** gal
